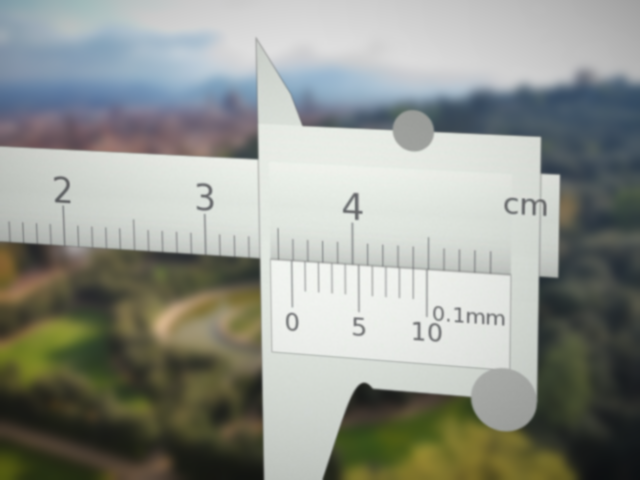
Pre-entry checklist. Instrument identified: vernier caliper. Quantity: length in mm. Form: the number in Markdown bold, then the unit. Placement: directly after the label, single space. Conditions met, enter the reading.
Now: **35.9** mm
